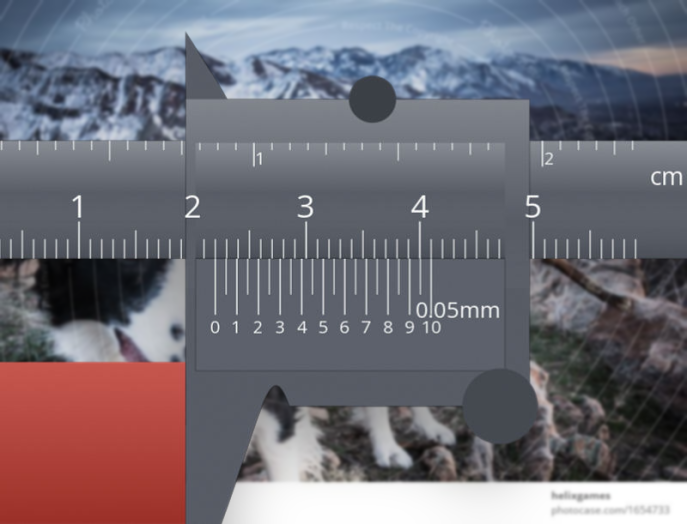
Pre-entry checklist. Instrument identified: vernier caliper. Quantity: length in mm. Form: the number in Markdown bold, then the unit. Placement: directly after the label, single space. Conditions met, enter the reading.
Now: **22.0** mm
